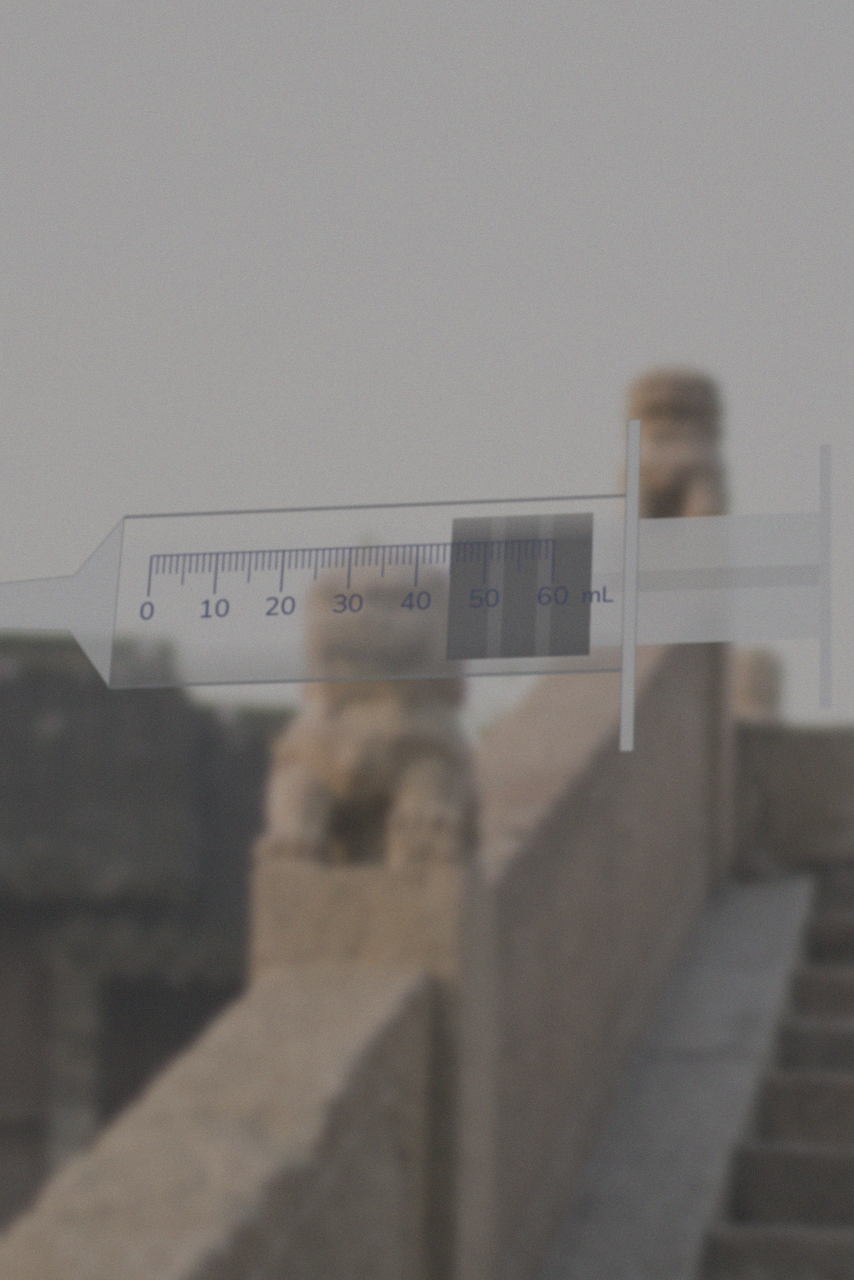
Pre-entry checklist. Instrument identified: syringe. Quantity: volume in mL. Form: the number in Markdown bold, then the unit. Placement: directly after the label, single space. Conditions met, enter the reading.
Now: **45** mL
